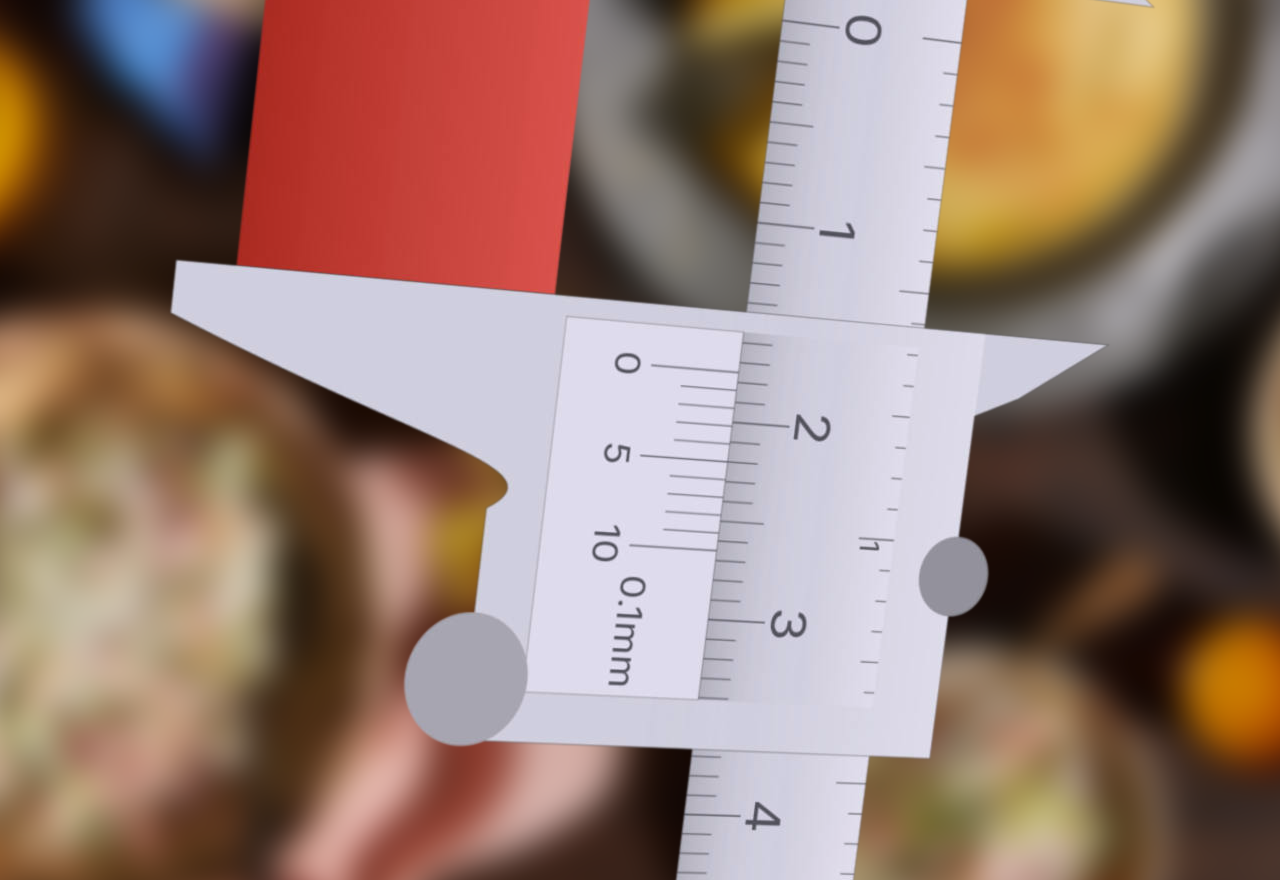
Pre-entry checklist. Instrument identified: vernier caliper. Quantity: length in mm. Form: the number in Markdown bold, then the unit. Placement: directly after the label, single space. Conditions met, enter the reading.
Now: **17.5** mm
